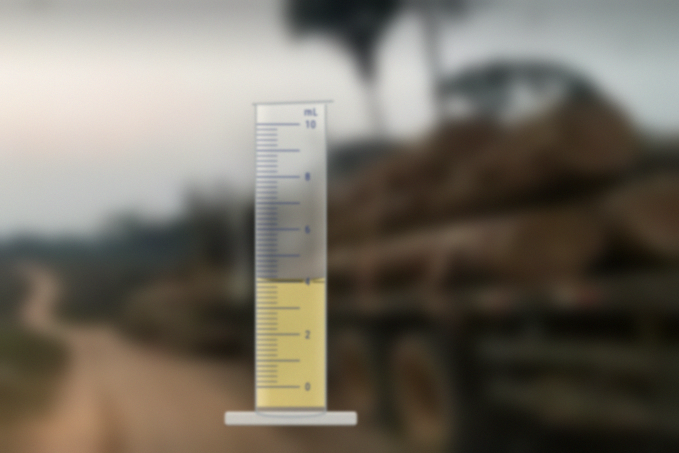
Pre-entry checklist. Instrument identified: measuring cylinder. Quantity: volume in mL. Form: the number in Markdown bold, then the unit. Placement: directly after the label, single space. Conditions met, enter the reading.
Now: **4** mL
